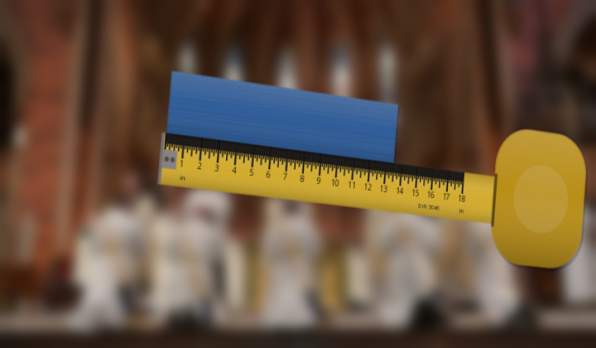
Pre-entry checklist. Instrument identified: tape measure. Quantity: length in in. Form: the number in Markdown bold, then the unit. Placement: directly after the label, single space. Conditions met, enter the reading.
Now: **13.5** in
